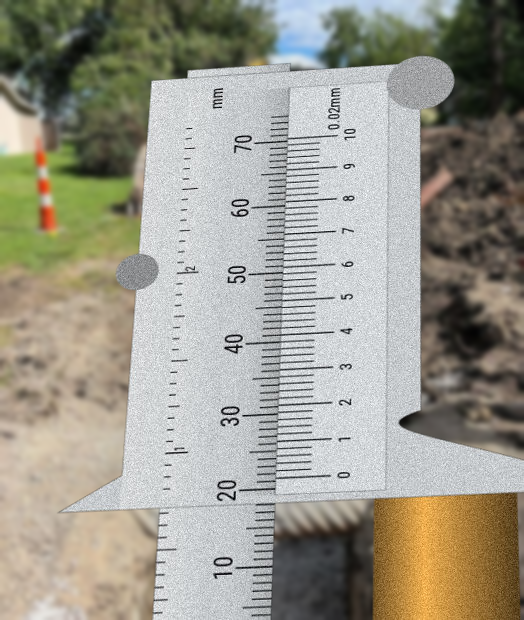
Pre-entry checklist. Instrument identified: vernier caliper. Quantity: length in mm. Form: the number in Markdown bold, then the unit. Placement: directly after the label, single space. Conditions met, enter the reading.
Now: **21.4** mm
